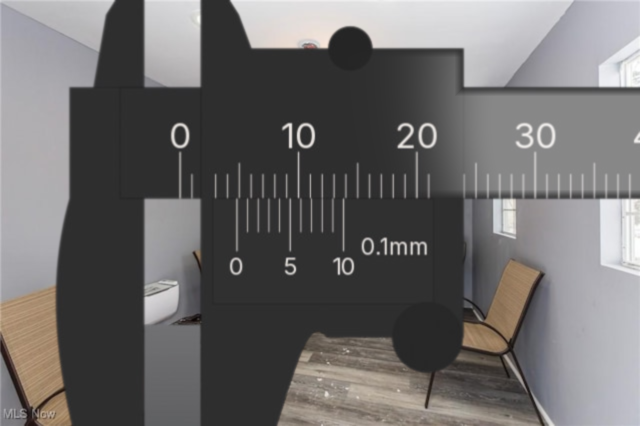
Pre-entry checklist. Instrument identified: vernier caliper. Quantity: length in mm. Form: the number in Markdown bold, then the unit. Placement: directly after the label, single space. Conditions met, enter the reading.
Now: **4.8** mm
